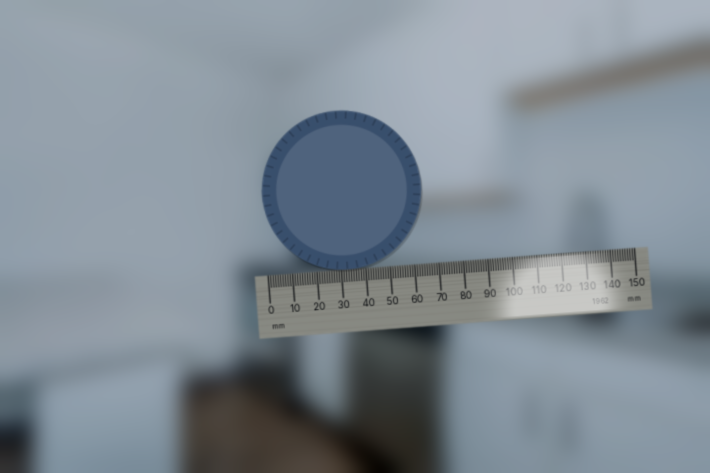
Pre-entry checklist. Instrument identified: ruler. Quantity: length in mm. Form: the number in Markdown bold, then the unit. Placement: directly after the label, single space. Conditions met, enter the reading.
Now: **65** mm
